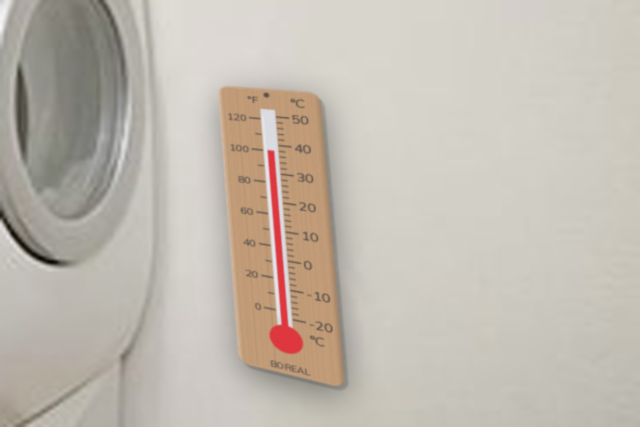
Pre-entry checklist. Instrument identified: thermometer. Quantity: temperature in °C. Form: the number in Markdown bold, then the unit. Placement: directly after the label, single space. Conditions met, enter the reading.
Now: **38** °C
